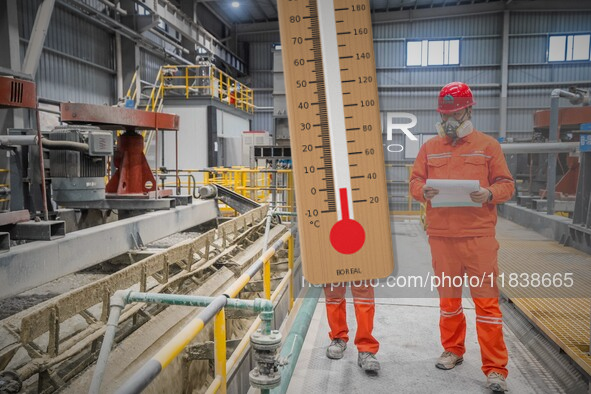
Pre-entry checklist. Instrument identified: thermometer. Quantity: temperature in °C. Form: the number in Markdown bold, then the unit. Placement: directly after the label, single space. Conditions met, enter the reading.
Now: **0** °C
